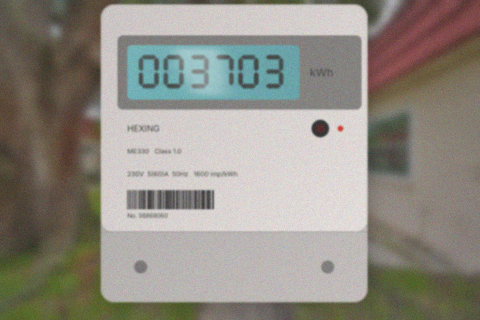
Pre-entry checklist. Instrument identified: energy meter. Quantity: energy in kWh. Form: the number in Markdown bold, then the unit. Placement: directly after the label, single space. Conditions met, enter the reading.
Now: **3703** kWh
